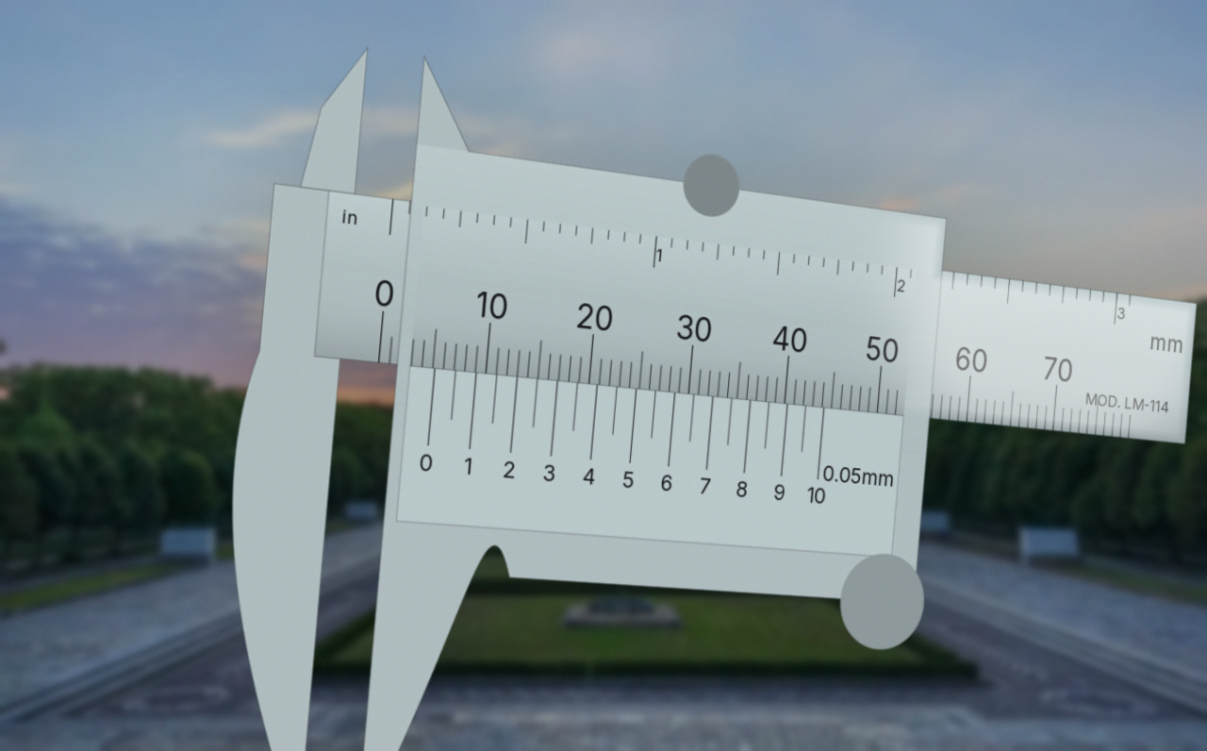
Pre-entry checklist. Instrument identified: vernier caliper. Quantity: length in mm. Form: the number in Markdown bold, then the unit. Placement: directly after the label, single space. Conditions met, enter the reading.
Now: **5.2** mm
